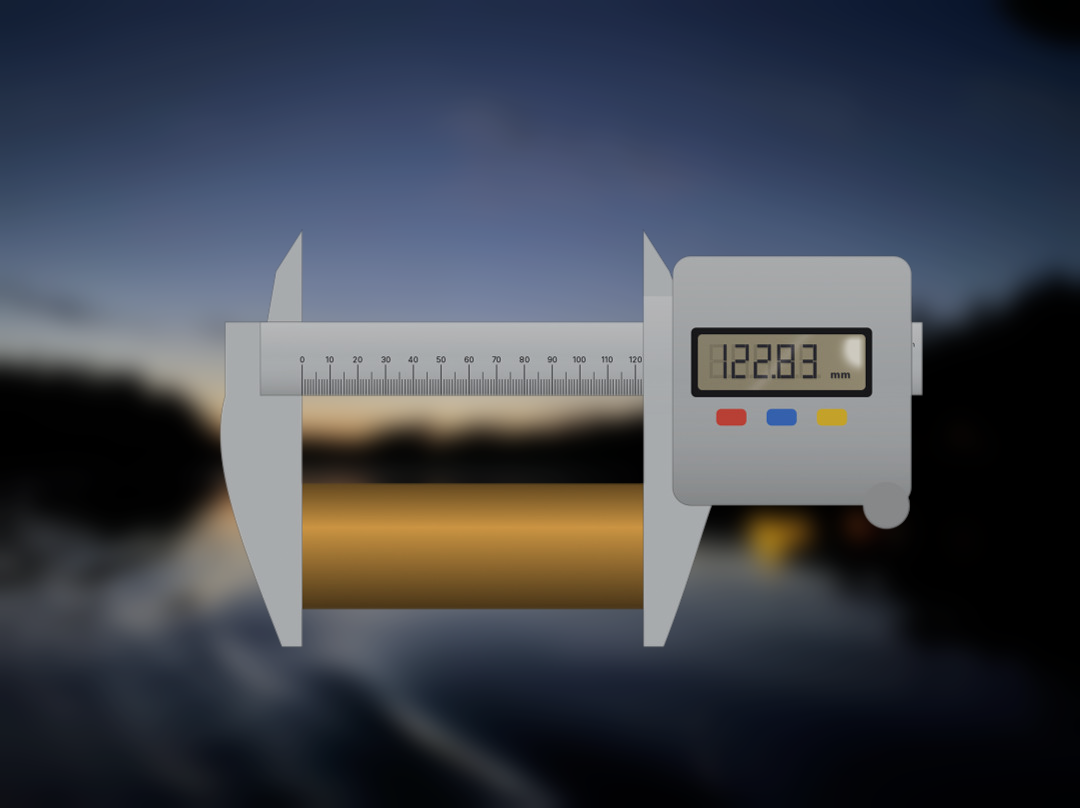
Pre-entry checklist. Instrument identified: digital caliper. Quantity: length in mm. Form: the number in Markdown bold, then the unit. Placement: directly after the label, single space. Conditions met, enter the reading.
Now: **122.83** mm
